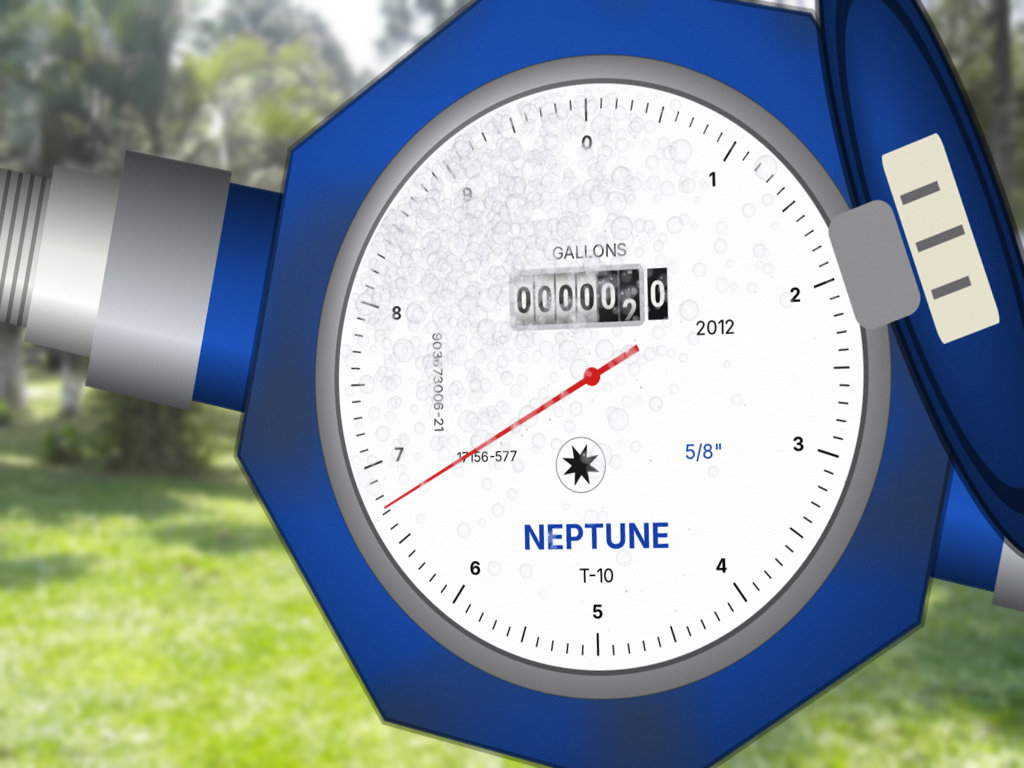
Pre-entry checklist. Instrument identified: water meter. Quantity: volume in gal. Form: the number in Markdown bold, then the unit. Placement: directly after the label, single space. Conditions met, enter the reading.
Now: **16.7** gal
